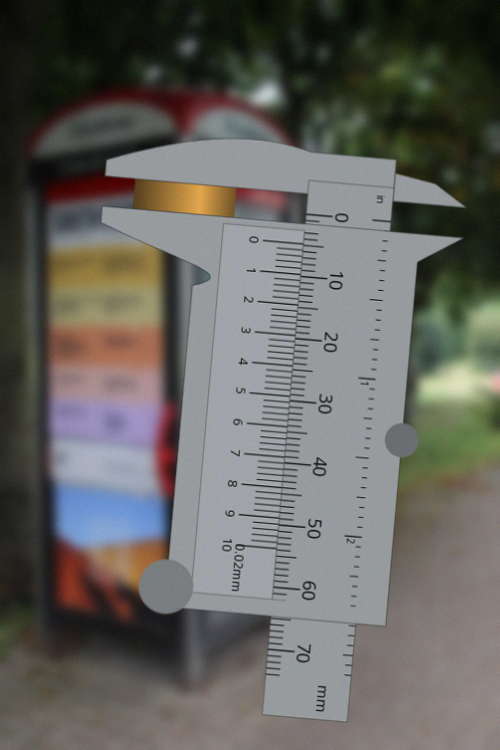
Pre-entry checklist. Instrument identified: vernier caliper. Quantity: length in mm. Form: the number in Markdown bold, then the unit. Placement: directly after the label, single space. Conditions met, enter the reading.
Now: **4.8** mm
